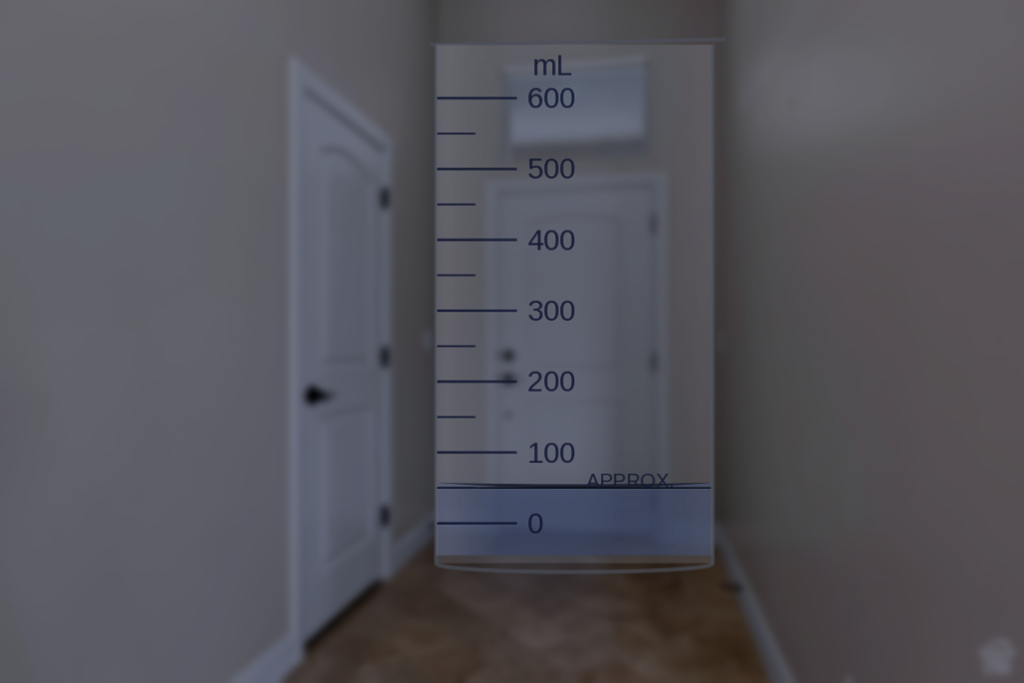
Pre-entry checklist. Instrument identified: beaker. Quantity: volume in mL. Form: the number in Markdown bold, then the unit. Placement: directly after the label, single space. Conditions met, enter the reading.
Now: **50** mL
